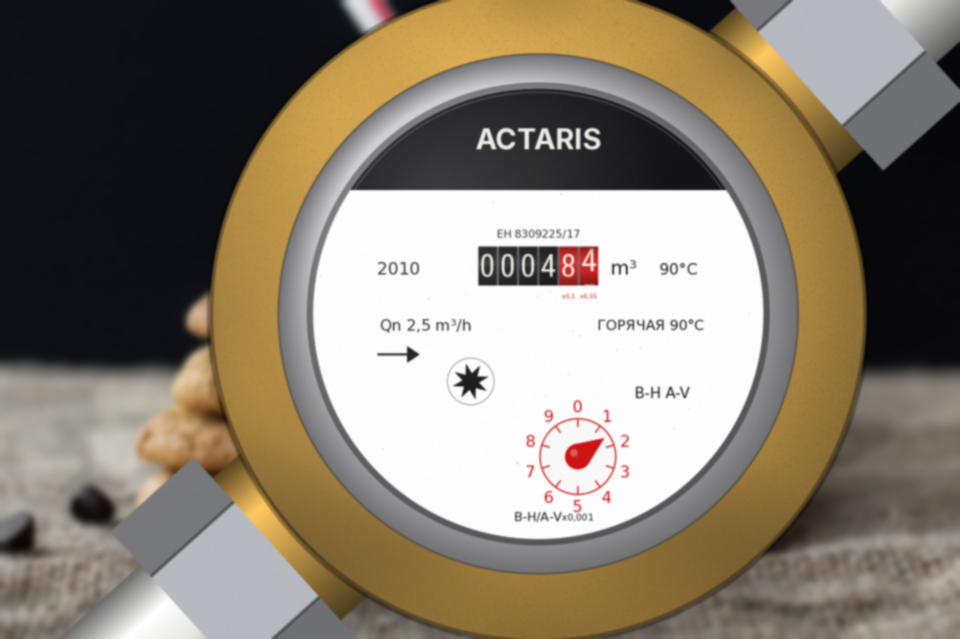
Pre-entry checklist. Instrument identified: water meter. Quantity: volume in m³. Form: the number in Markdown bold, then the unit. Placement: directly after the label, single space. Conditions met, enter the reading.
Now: **4.841** m³
